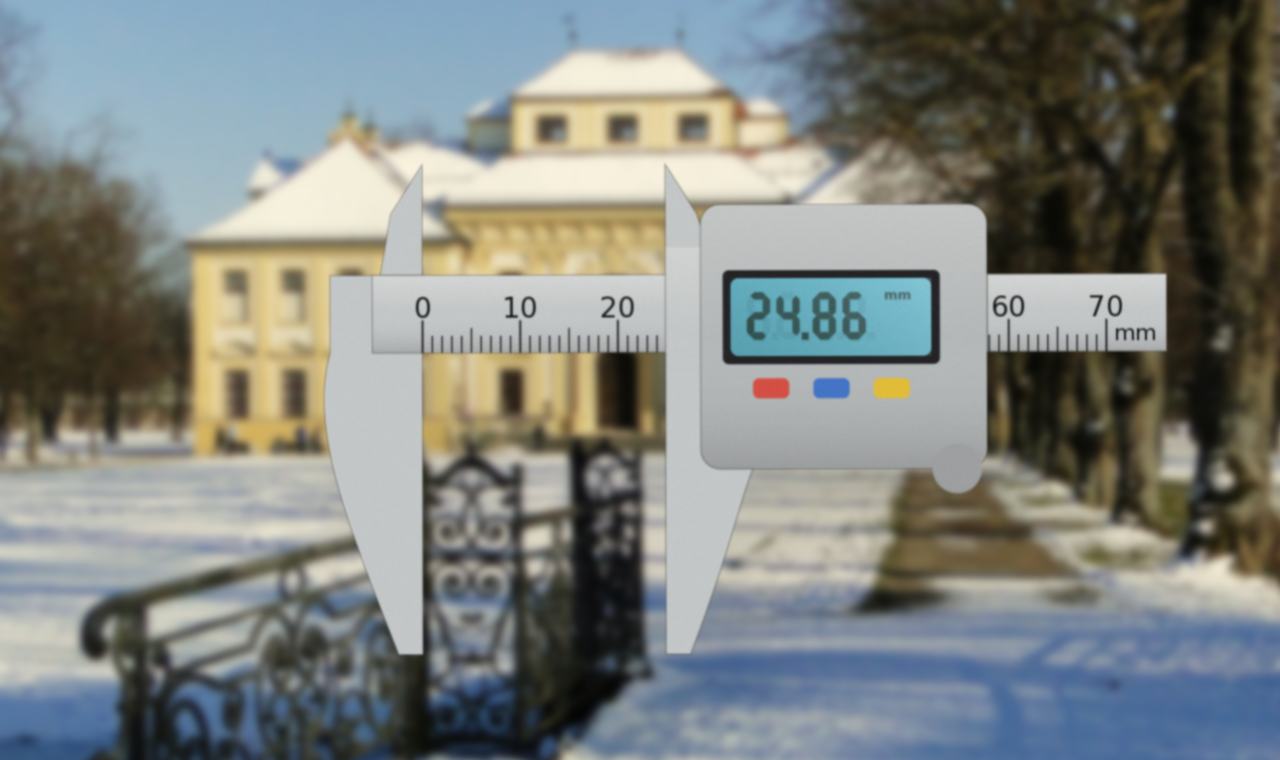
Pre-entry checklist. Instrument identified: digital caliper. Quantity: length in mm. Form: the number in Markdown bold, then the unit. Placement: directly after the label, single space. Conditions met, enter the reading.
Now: **24.86** mm
